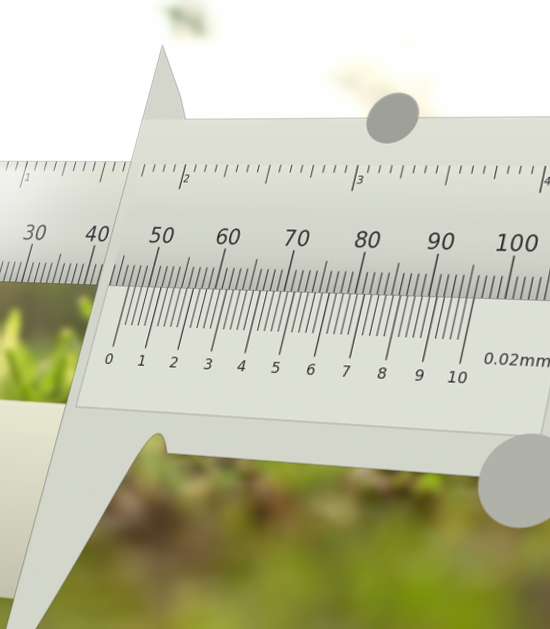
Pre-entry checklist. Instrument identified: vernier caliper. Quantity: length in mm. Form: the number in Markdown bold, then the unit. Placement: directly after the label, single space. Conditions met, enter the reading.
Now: **47.0** mm
